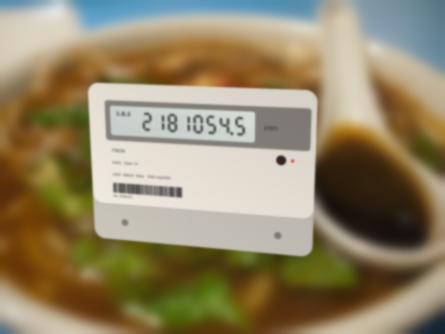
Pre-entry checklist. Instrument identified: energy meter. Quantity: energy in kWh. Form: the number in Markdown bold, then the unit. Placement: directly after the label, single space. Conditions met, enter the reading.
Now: **2181054.5** kWh
